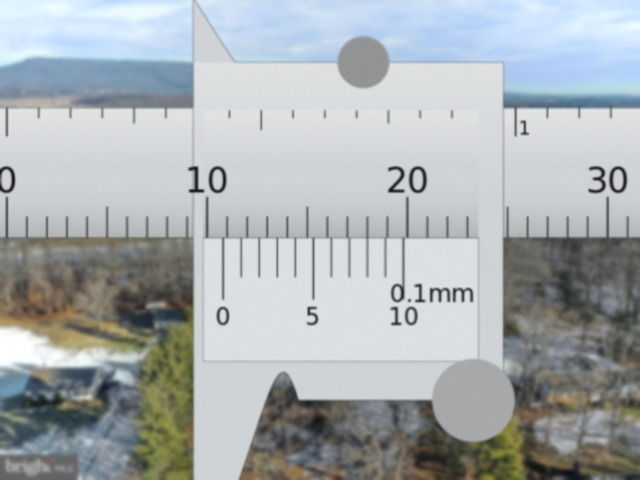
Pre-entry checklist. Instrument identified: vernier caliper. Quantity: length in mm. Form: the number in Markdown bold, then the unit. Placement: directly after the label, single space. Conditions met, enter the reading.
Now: **10.8** mm
